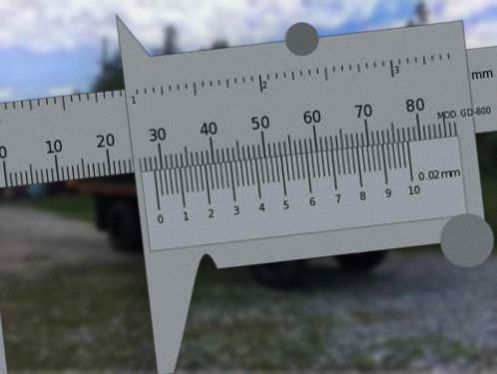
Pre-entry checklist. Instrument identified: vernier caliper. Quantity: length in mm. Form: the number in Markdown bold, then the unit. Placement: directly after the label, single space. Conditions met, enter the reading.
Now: **28.6** mm
